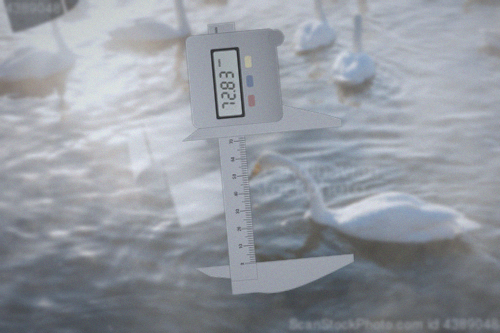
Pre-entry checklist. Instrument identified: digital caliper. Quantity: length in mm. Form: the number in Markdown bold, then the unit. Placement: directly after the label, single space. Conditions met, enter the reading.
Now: **72.83** mm
